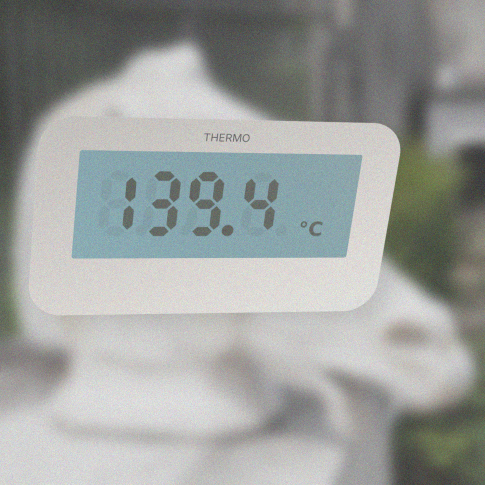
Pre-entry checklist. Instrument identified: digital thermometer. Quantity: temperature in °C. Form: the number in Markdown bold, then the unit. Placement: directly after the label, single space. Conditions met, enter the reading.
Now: **139.4** °C
